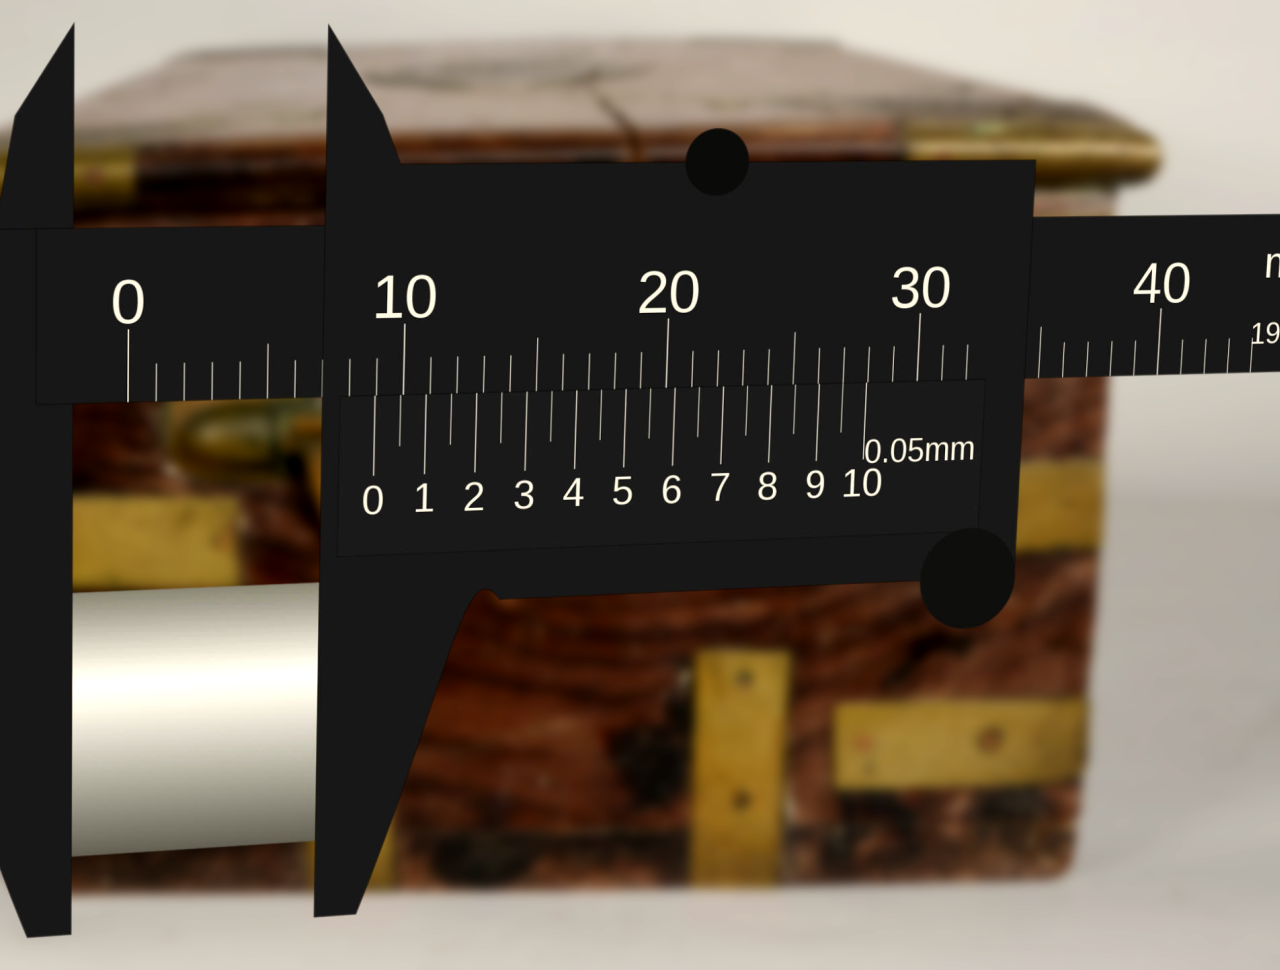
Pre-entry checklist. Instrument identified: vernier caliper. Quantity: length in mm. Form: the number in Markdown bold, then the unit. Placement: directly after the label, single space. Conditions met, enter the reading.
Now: **8.95** mm
